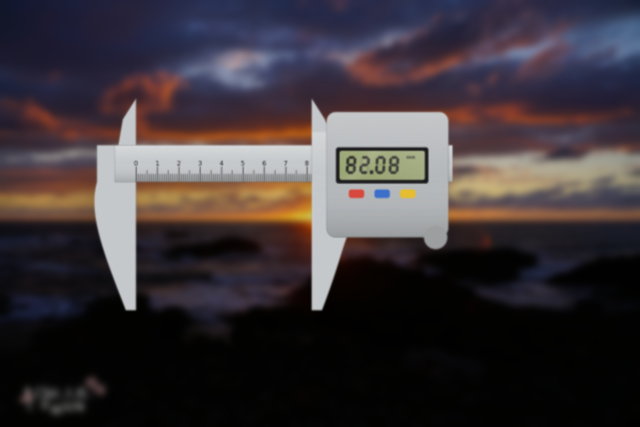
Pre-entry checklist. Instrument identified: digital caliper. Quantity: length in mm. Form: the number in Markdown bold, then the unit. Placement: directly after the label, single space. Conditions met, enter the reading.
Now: **82.08** mm
